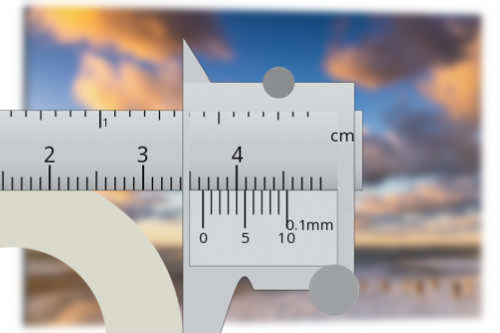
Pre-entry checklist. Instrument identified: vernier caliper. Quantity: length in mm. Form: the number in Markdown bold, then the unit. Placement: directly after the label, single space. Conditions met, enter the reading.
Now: **36.4** mm
